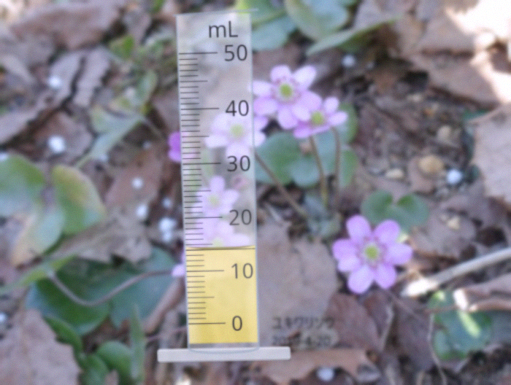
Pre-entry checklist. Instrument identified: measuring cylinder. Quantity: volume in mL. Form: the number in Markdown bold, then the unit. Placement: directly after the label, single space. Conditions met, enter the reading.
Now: **14** mL
